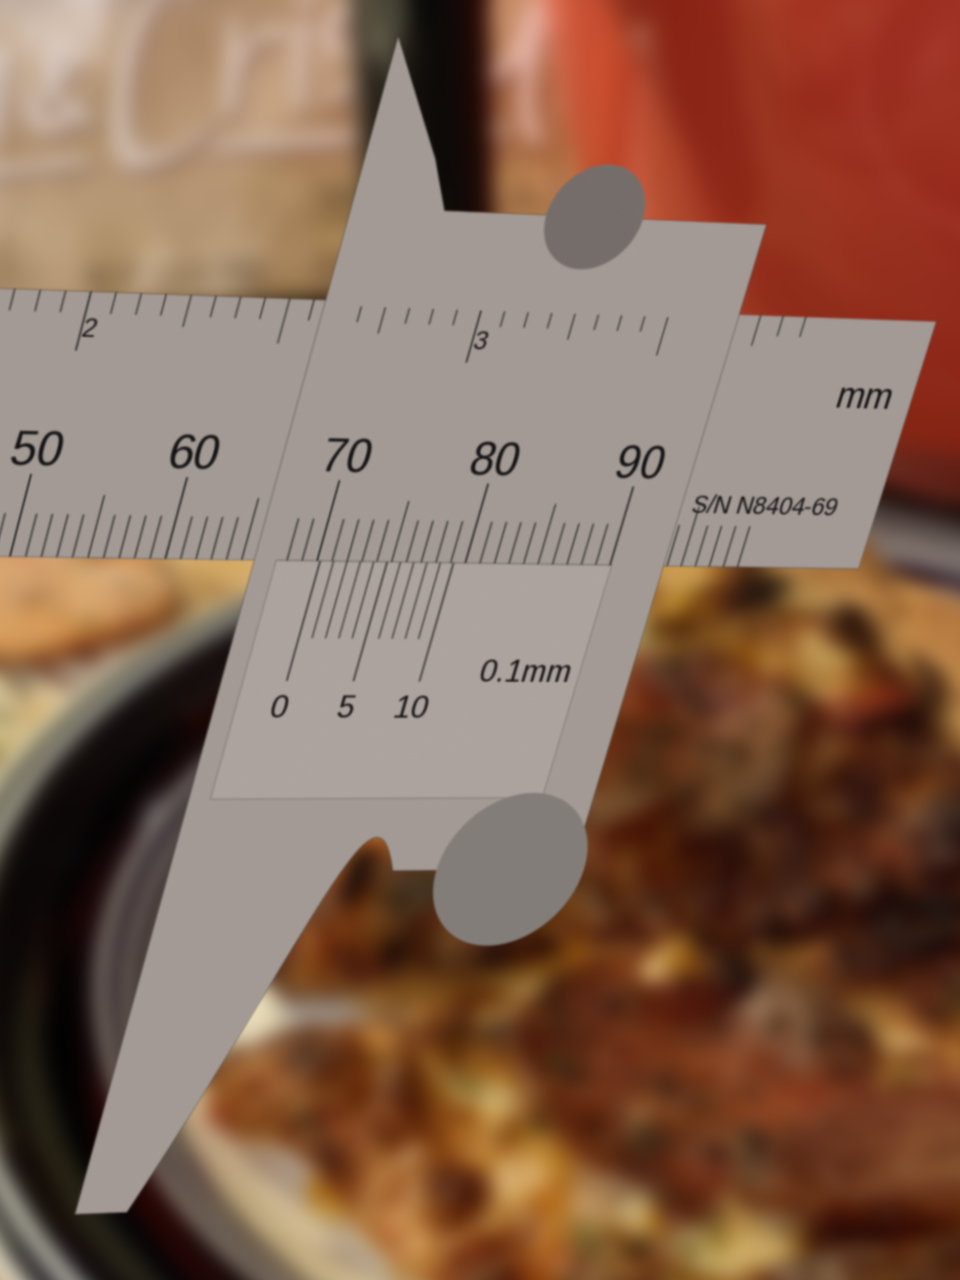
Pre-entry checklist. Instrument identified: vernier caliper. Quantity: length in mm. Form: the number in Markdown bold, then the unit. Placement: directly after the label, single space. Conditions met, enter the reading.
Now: **70.2** mm
